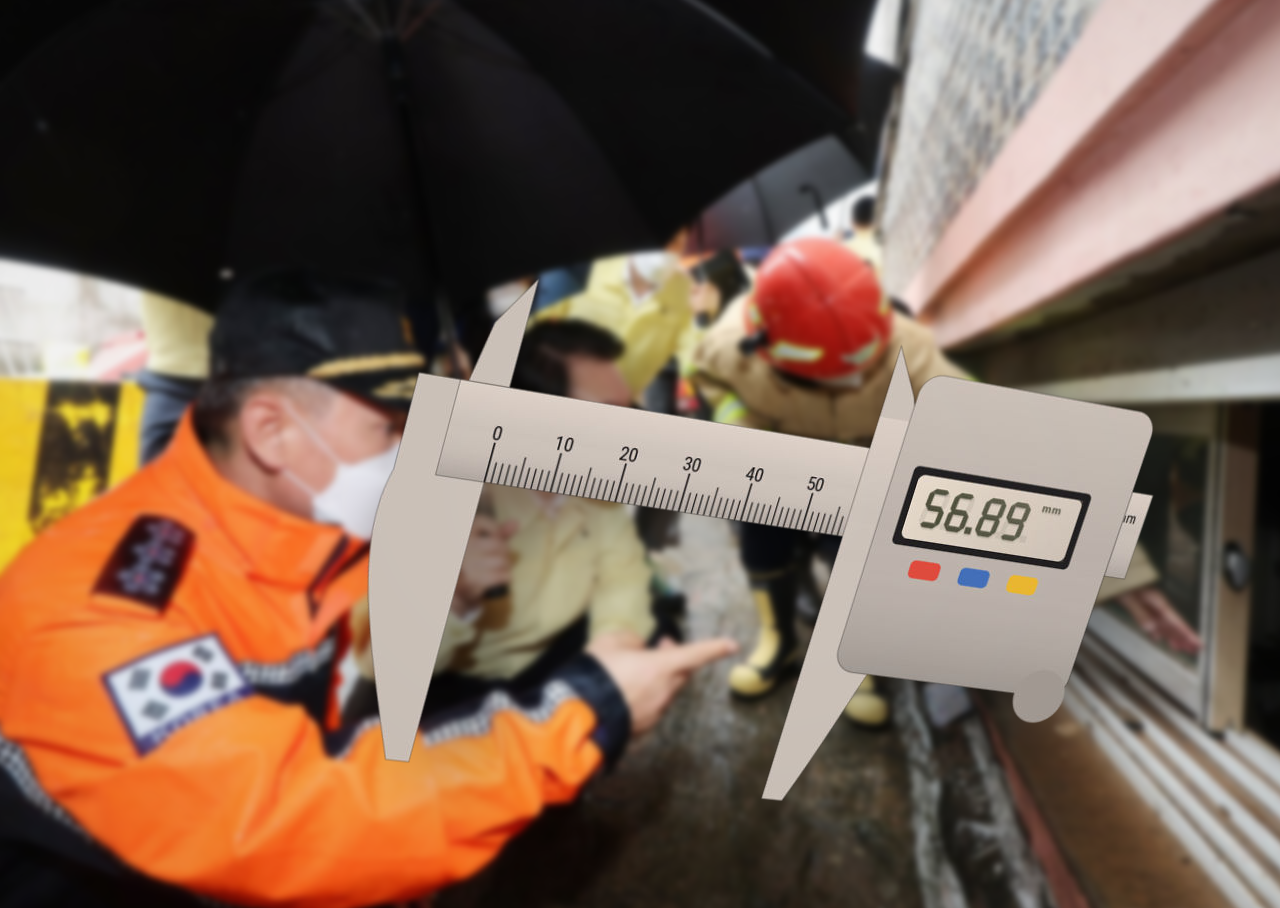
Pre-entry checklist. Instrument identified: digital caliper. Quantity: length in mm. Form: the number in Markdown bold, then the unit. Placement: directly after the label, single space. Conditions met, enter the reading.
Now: **56.89** mm
